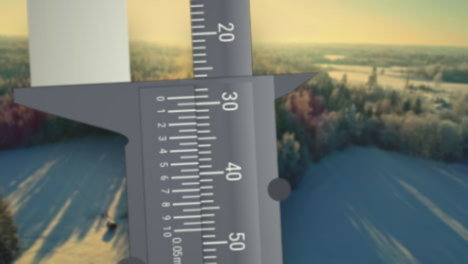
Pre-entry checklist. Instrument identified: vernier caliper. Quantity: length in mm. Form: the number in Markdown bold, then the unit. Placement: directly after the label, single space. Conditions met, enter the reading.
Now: **29.0** mm
